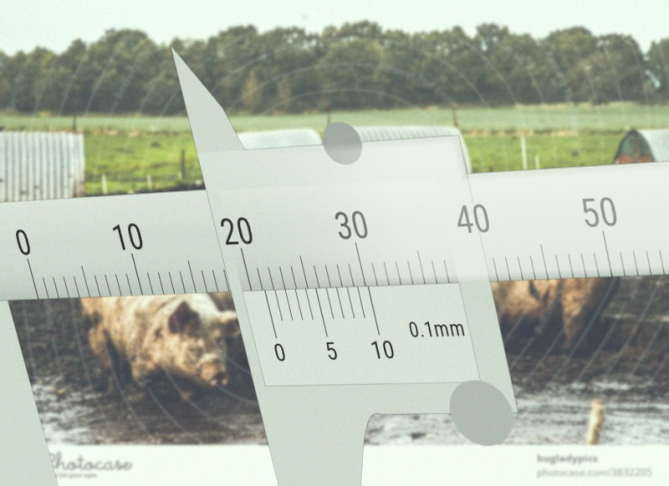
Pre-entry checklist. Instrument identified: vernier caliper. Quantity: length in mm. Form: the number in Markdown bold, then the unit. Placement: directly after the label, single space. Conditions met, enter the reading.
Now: **21.2** mm
